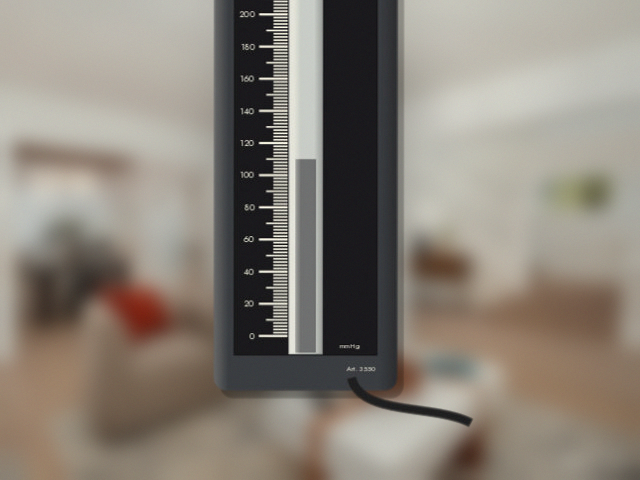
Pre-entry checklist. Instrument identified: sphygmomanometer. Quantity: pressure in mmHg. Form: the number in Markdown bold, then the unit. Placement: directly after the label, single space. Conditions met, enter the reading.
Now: **110** mmHg
